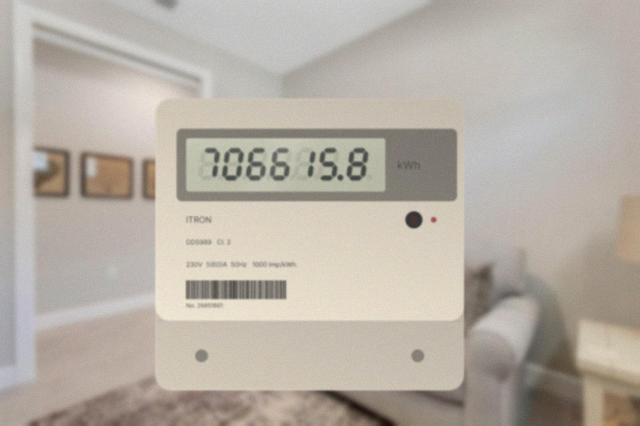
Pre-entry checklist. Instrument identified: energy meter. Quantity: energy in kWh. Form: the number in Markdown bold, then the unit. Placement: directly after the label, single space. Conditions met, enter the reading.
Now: **706615.8** kWh
